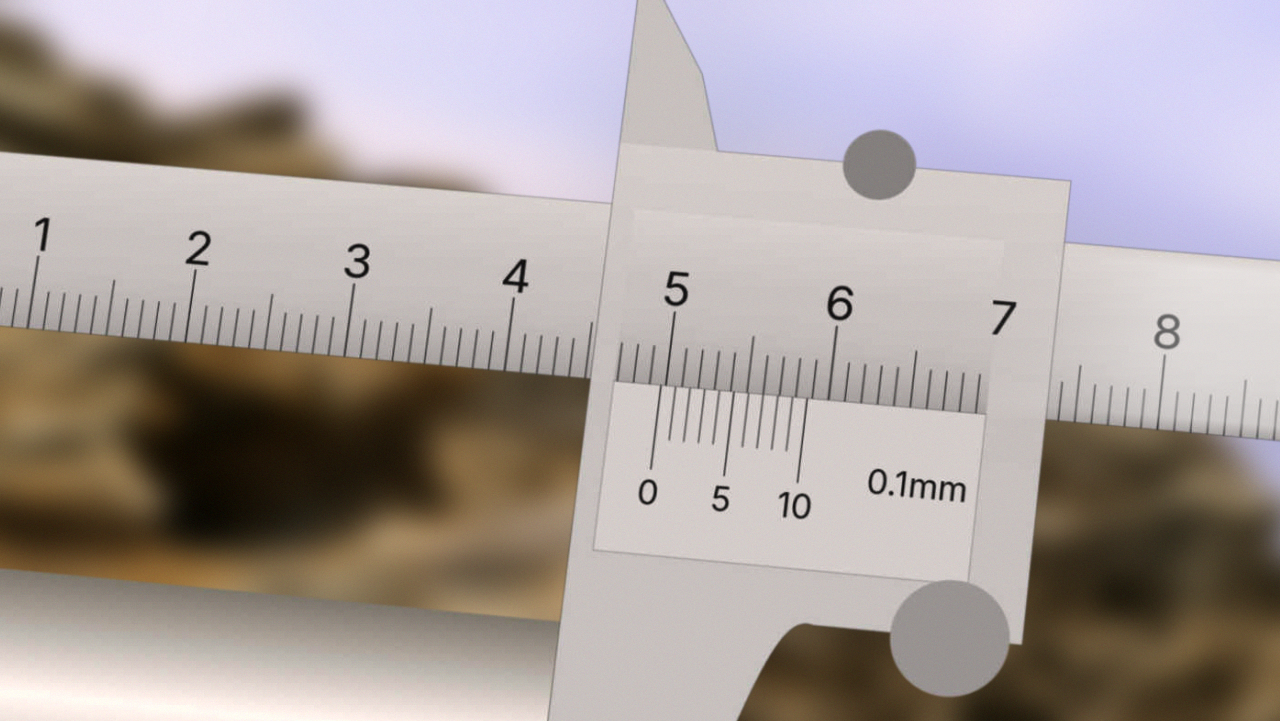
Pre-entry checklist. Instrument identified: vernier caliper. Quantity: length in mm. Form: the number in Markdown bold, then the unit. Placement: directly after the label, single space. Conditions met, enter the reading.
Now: **49.7** mm
